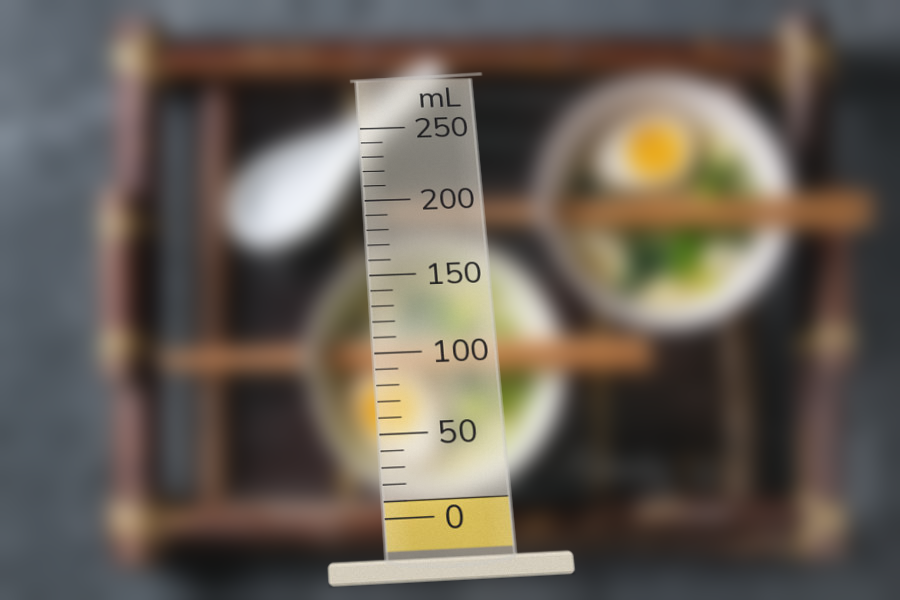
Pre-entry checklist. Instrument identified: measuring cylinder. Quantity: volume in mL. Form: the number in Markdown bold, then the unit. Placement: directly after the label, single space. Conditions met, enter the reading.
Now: **10** mL
